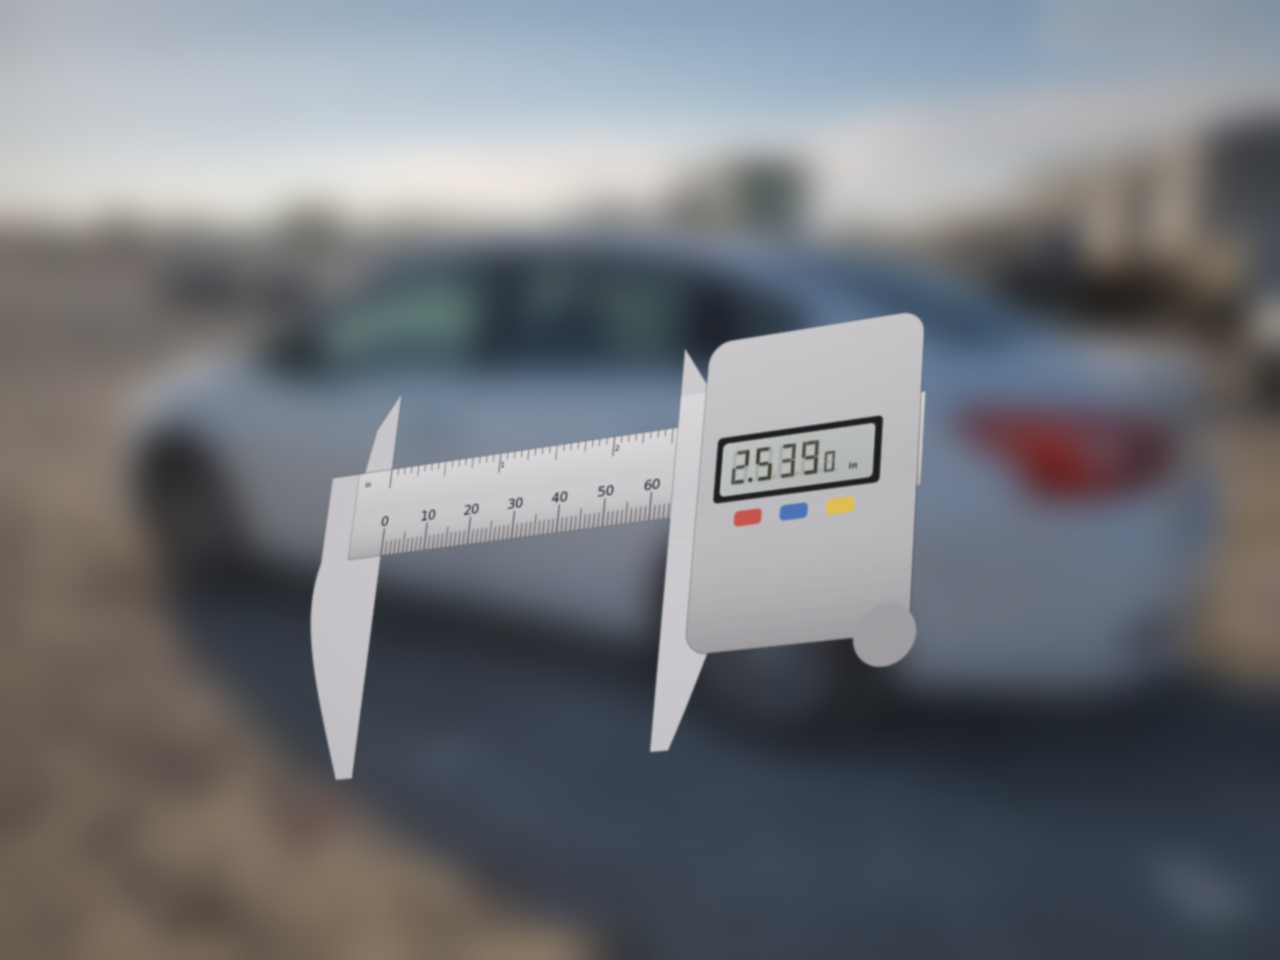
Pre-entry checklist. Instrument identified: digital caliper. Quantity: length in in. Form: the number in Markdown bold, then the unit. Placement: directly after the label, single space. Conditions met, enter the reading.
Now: **2.5390** in
